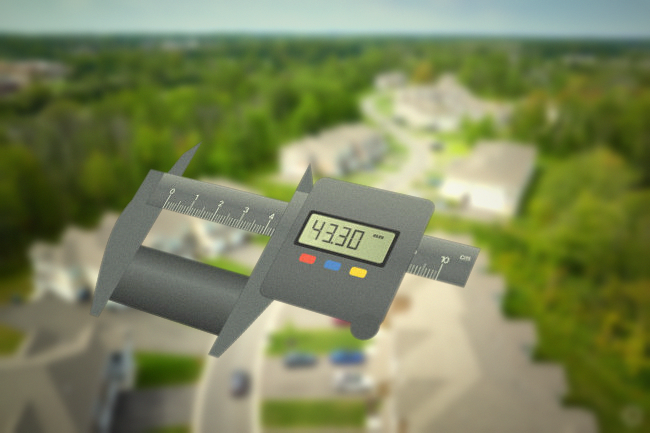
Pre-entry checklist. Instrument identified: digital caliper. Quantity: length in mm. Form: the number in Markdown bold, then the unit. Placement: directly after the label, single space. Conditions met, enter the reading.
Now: **43.30** mm
